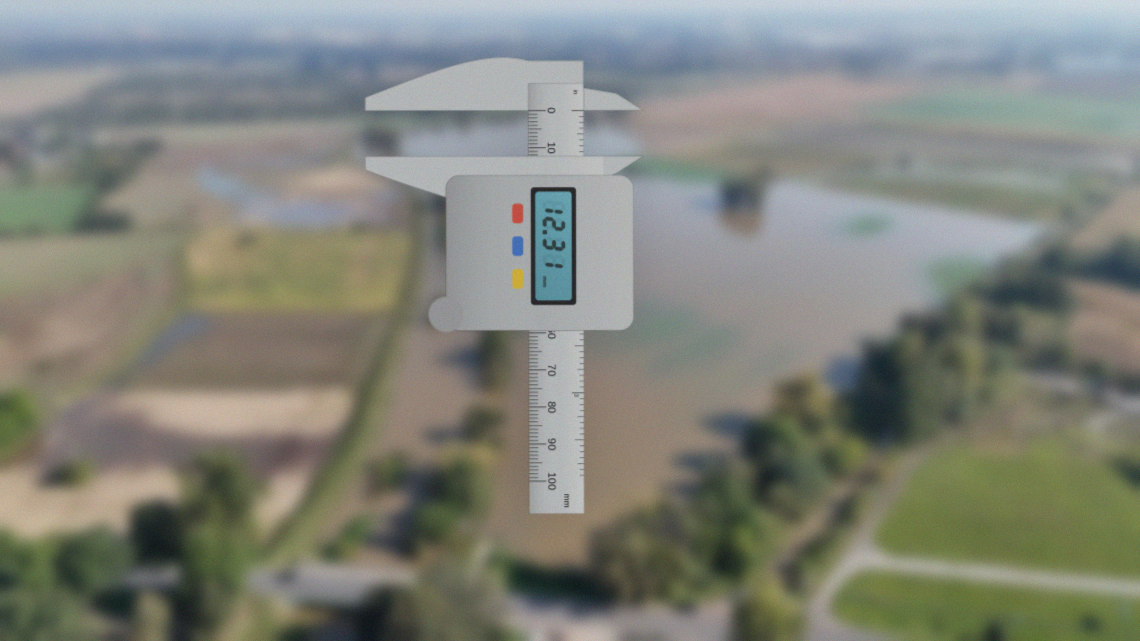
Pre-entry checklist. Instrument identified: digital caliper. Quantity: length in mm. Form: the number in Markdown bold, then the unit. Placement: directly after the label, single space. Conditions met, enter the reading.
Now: **12.31** mm
